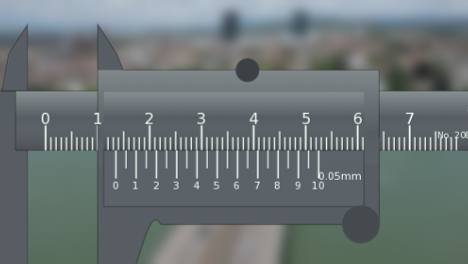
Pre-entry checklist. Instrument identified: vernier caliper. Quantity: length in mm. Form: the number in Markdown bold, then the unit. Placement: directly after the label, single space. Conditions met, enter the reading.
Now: **13.5** mm
